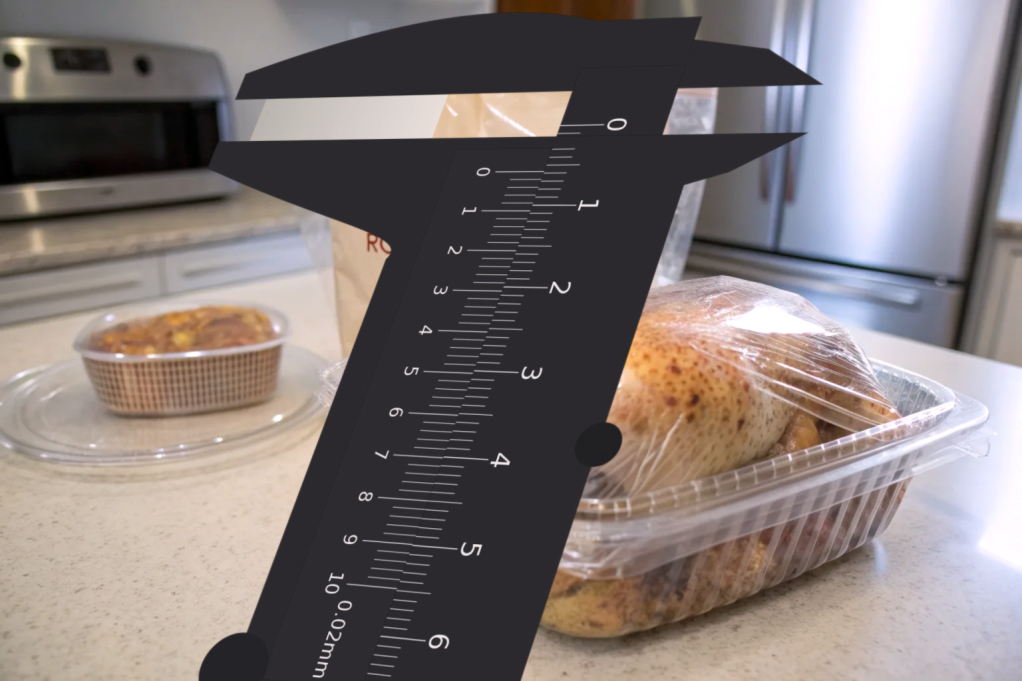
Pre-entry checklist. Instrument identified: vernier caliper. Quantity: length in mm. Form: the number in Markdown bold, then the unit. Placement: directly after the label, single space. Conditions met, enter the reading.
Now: **5.8** mm
